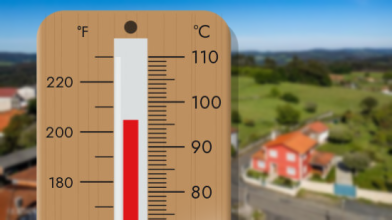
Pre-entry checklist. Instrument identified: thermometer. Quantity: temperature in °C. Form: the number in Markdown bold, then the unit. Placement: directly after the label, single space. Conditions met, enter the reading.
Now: **96** °C
